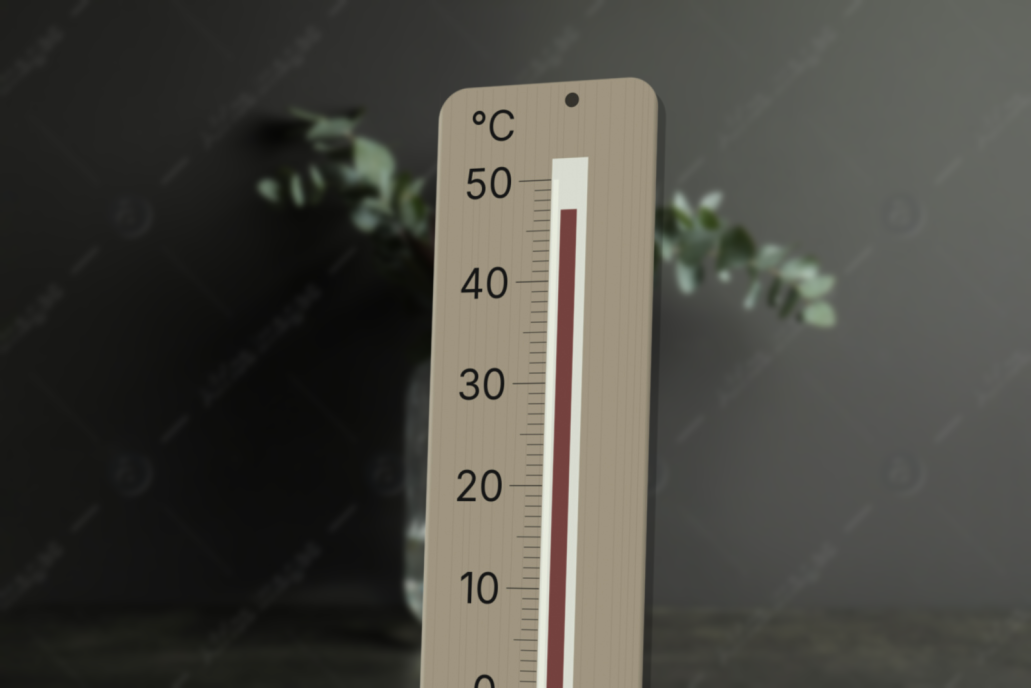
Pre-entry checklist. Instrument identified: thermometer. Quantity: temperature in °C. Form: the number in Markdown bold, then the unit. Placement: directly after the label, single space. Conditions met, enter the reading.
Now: **47** °C
